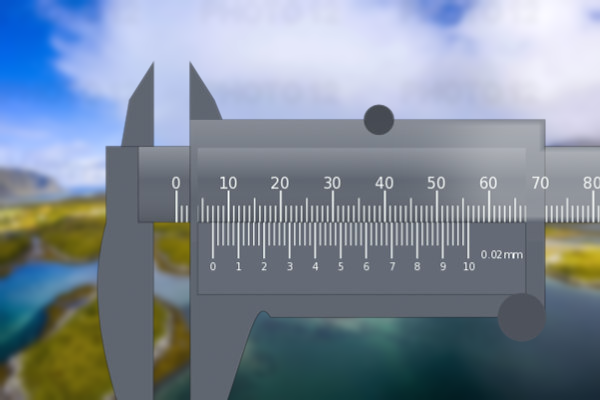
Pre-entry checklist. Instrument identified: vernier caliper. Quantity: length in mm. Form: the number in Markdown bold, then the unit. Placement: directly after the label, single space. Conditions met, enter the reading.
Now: **7.0** mm
